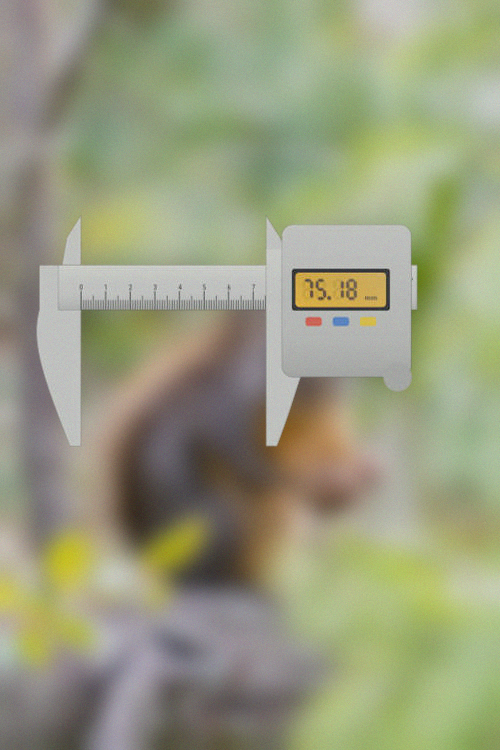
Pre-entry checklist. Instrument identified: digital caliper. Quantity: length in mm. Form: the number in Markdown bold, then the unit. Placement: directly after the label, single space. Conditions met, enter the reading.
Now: **75.18** mm
